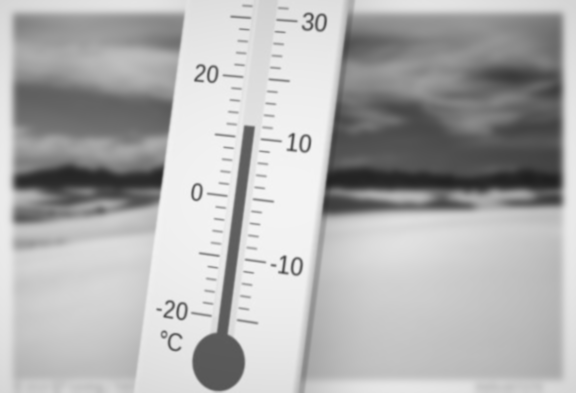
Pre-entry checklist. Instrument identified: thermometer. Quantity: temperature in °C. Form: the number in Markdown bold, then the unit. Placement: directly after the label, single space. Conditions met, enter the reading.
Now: **12** °C
